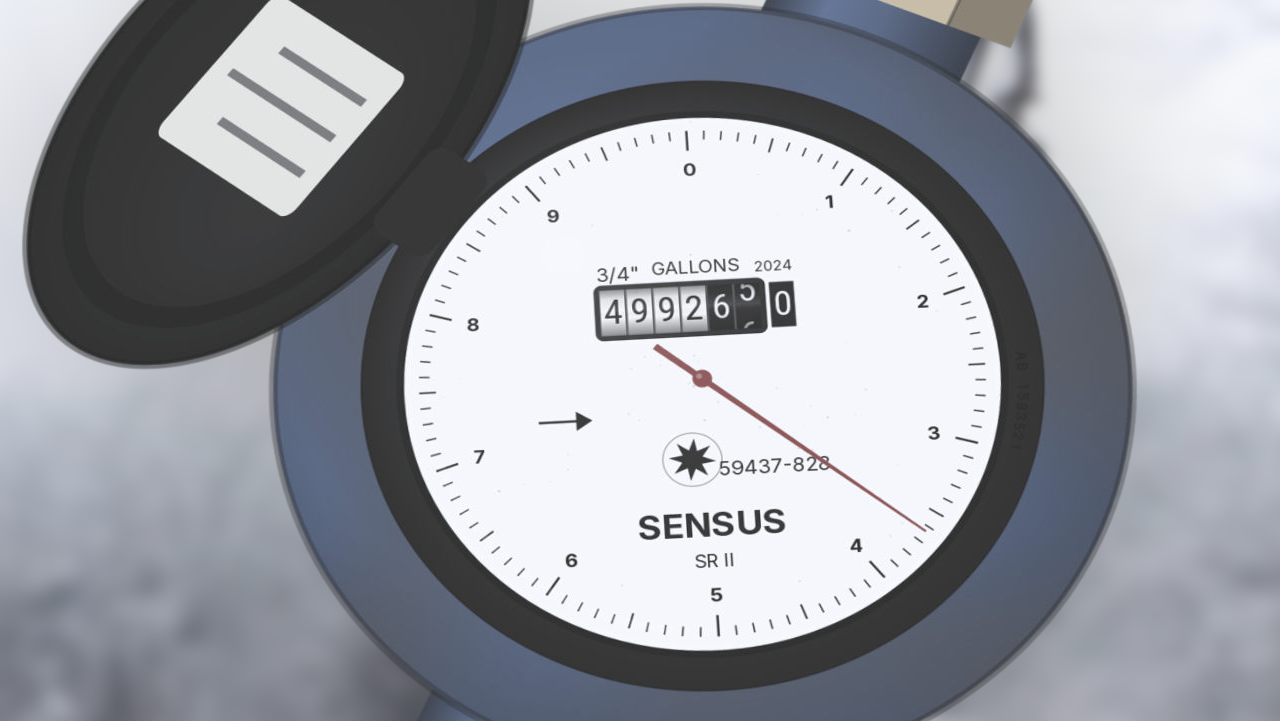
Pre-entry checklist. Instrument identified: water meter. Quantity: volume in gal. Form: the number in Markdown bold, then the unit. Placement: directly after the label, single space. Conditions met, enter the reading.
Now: **4992653.6** gal
